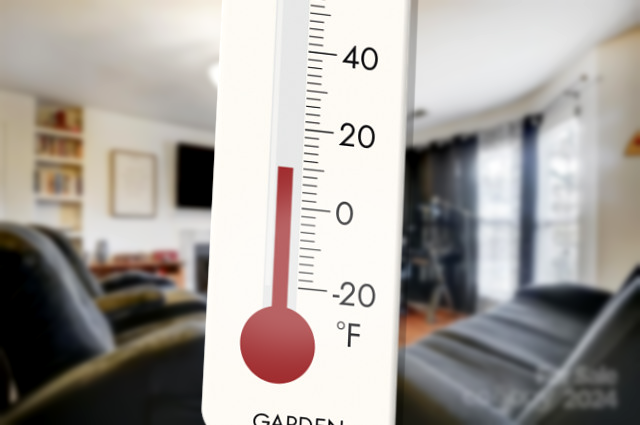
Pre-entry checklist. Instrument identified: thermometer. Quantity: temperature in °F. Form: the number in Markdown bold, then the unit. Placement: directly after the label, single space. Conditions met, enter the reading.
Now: **10** °F
